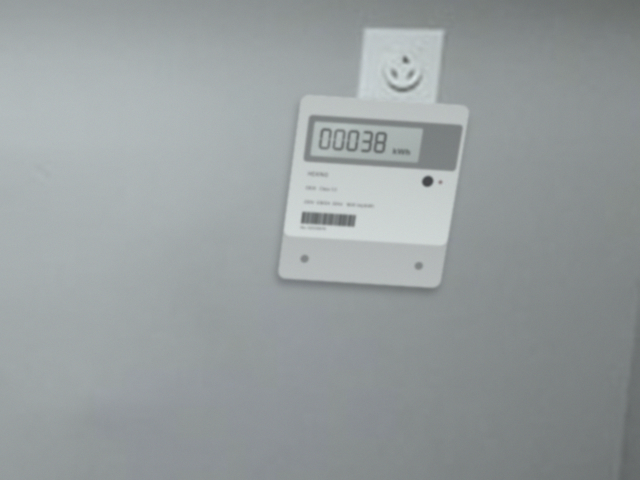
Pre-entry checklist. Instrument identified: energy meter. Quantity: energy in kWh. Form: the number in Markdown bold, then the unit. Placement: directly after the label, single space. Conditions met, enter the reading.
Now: **38** kWh
